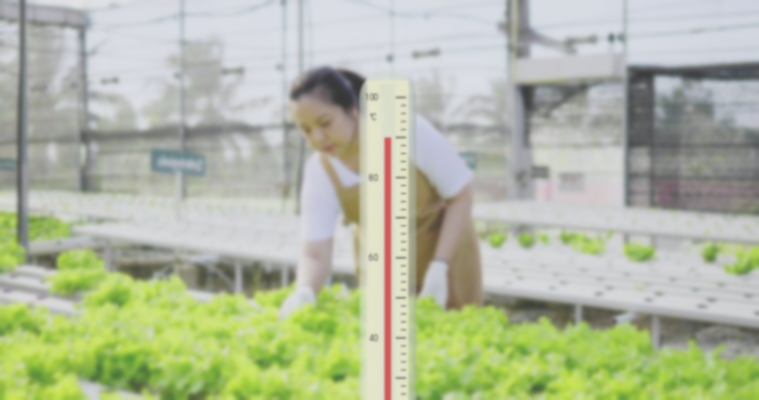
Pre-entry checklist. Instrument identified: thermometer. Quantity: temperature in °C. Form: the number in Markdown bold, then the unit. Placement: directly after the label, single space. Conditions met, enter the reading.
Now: **90** °C
